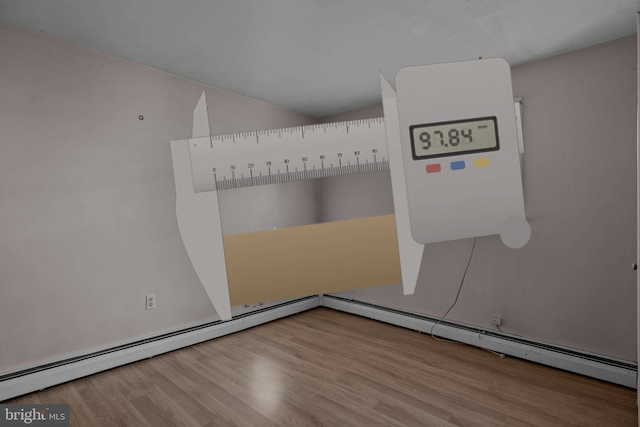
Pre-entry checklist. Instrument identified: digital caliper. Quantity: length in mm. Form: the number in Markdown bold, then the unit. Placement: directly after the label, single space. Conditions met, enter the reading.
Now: **97.84** mm
